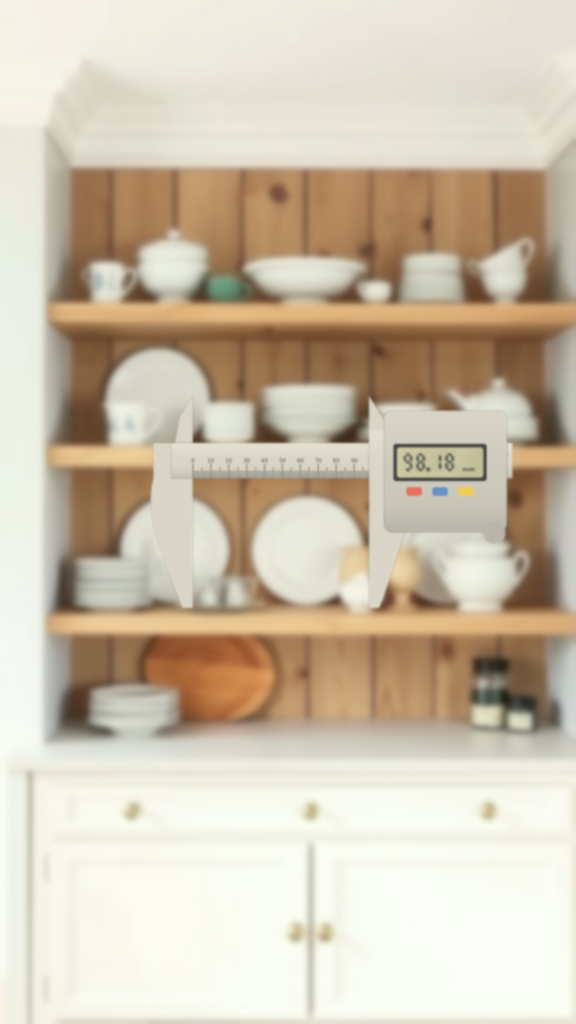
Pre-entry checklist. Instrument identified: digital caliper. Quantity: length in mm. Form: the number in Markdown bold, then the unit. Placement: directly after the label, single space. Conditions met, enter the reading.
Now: **98.18** mm
